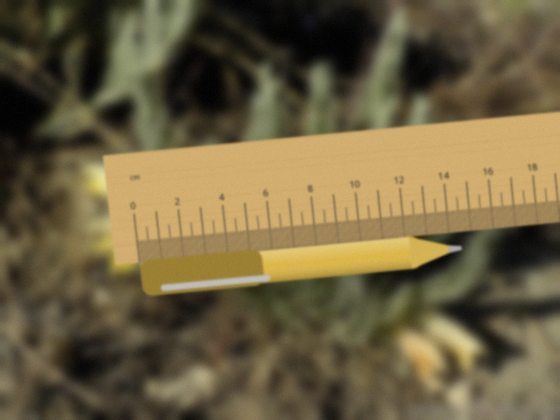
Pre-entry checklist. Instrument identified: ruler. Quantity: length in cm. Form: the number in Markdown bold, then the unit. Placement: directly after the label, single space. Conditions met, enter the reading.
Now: **14.5** cm
